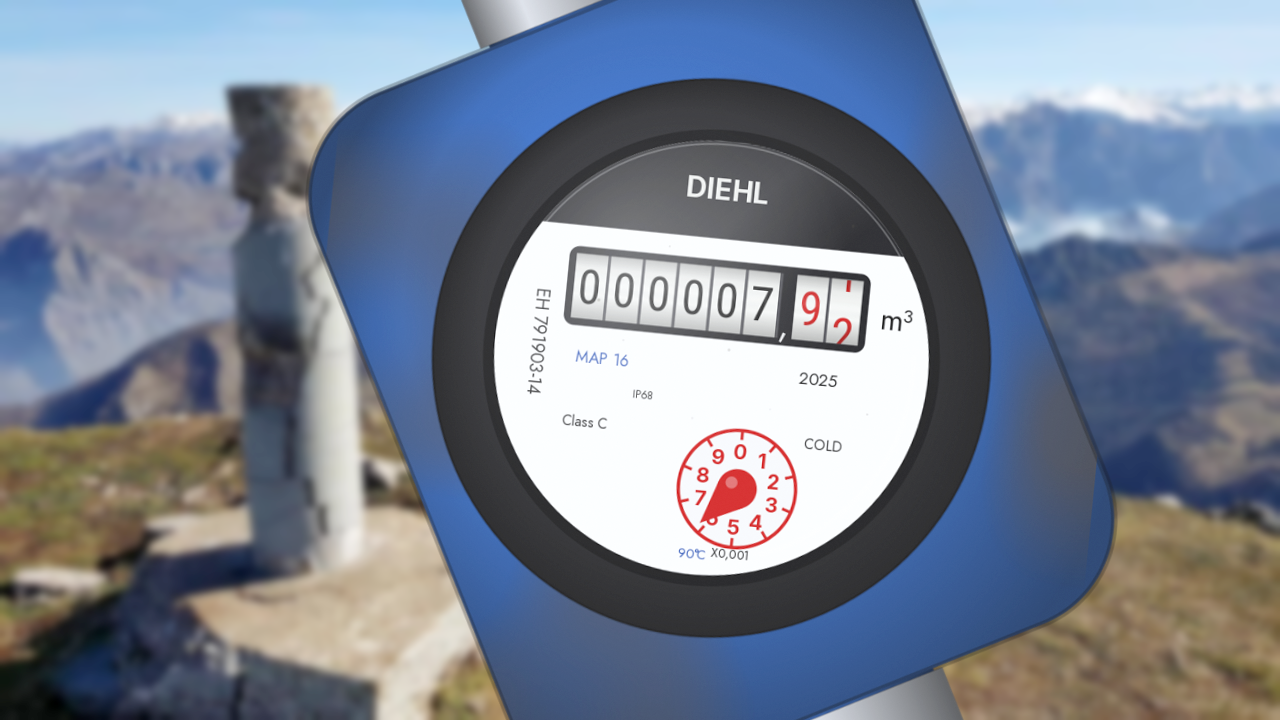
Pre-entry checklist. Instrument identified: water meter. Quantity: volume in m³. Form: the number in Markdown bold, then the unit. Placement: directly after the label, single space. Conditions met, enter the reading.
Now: **7.916** m³
